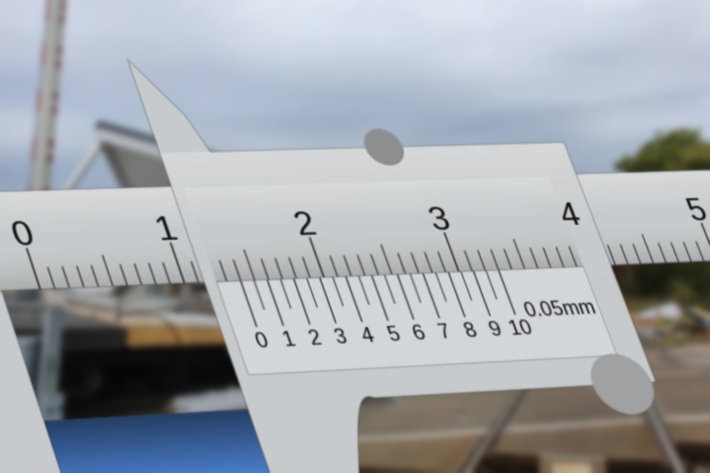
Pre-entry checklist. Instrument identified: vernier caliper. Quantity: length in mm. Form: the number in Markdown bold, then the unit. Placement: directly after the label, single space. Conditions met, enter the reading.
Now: **14.0** mm
